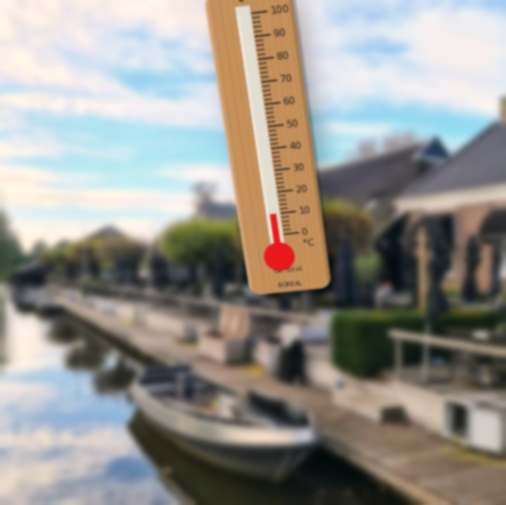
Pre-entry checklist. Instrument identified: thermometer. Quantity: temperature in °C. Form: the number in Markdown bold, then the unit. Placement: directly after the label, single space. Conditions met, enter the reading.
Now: **10** °C
